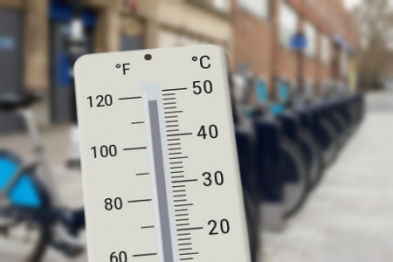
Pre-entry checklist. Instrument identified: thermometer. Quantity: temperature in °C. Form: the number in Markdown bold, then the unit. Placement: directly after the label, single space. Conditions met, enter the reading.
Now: **48** °C
